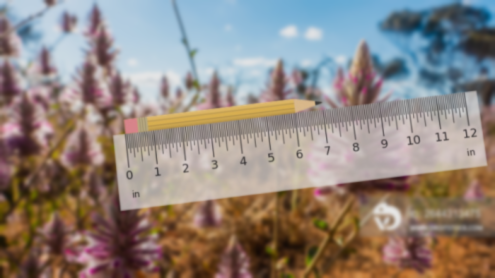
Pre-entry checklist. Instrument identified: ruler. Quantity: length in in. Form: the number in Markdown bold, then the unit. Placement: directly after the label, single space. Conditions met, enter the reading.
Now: **7** in
